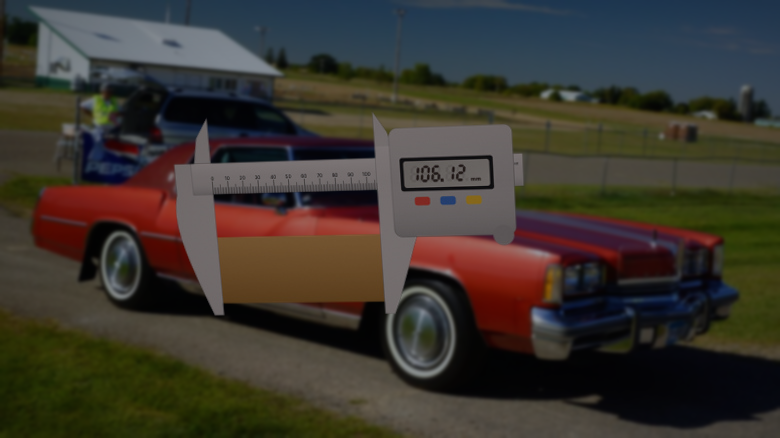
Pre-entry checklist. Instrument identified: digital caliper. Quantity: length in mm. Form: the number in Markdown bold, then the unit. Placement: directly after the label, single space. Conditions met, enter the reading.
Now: **106.12** mm
